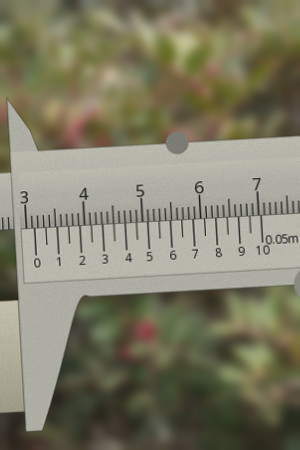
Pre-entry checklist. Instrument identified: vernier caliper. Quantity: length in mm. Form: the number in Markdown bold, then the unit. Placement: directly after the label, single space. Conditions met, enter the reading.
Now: **31.4** mm
